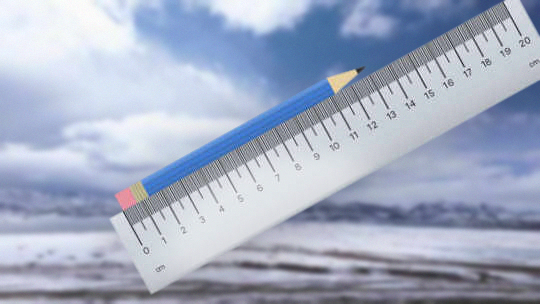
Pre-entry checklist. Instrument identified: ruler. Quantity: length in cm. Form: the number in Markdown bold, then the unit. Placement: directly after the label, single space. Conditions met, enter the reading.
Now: **13** cm
